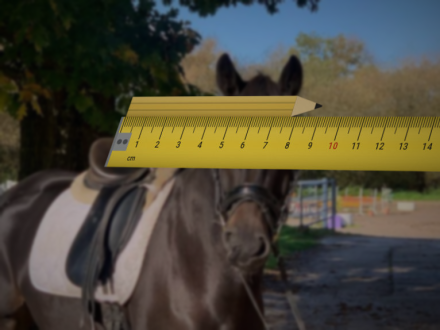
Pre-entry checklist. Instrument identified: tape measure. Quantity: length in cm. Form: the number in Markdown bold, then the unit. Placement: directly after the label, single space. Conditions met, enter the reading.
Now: **9** cm
